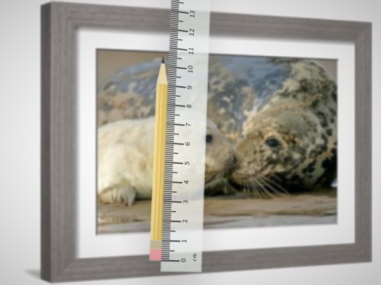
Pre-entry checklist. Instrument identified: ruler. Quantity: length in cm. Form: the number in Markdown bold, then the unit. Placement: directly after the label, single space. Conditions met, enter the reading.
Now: **10.5** cm
